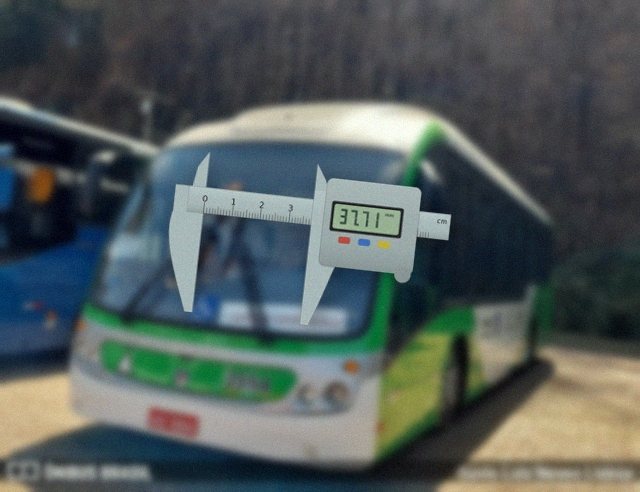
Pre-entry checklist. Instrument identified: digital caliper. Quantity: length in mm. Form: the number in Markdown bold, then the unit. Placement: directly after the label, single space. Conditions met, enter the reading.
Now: **37.71** mm
